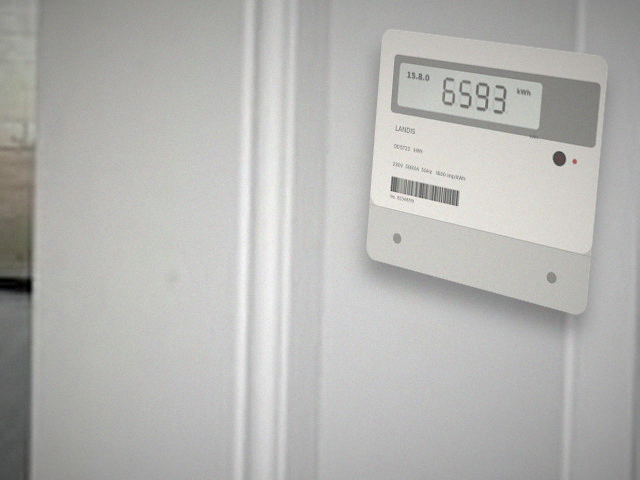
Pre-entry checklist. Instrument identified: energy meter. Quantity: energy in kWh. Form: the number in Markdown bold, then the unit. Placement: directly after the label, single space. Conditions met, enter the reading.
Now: **6593** kWh
